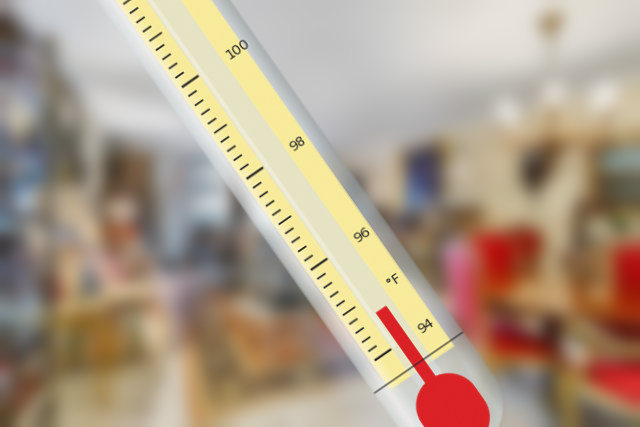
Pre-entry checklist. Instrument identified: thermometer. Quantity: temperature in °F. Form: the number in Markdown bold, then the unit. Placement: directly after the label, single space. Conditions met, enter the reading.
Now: **94.7** °F
